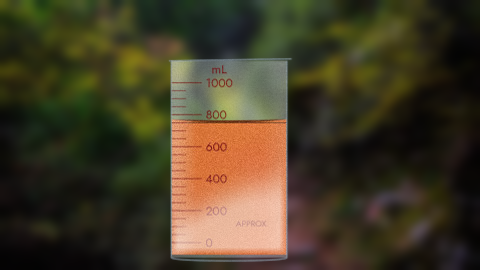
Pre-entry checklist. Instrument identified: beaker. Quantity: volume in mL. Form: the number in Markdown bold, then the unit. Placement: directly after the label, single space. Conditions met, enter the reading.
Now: **750** mL
